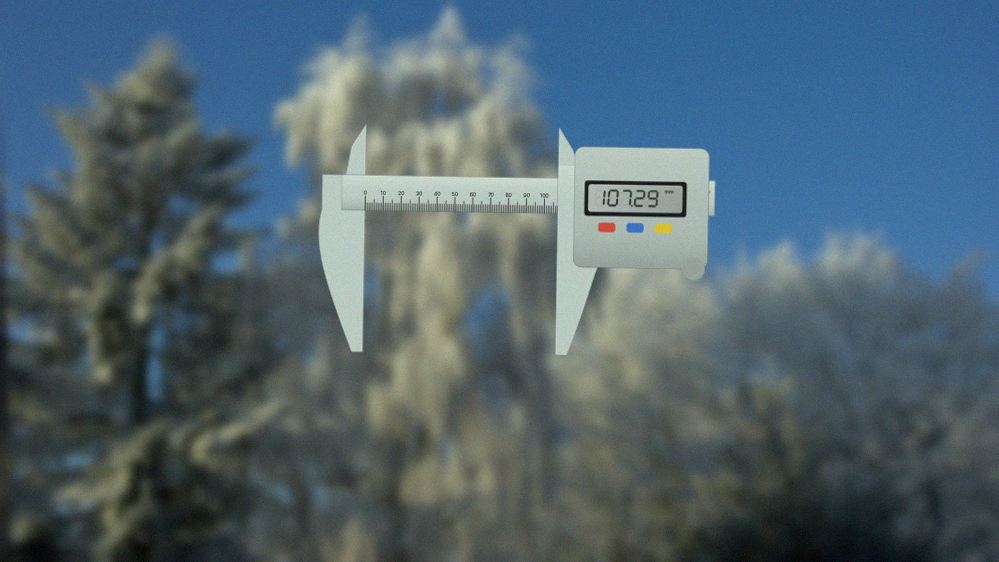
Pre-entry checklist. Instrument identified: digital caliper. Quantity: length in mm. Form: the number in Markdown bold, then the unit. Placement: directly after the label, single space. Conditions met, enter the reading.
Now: **107.29** mm
